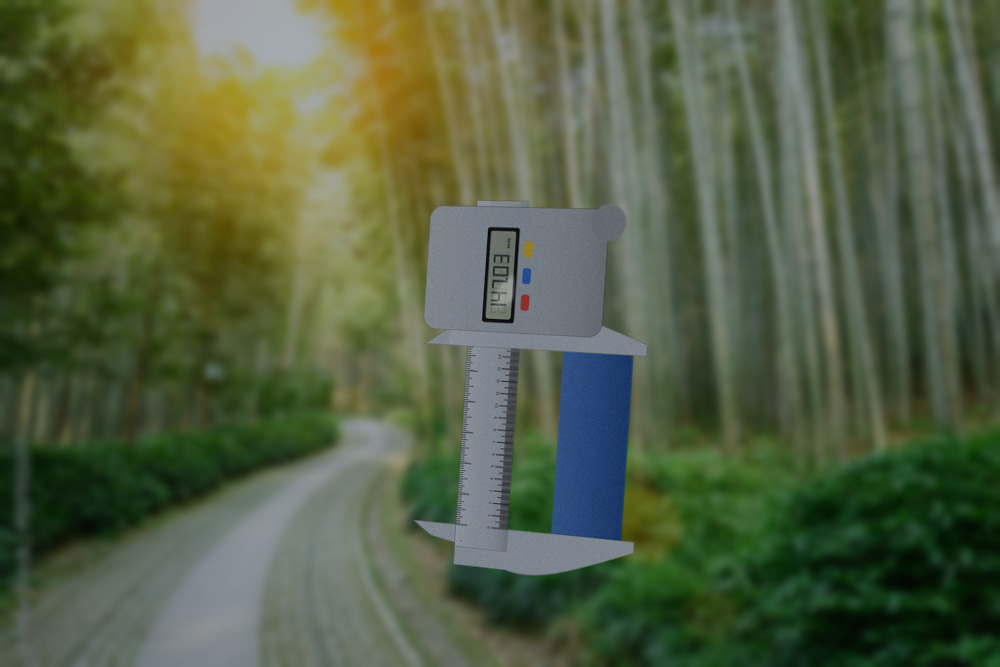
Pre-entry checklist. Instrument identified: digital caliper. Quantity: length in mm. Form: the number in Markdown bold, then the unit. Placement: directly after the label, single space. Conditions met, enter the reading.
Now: **147.03** mm
